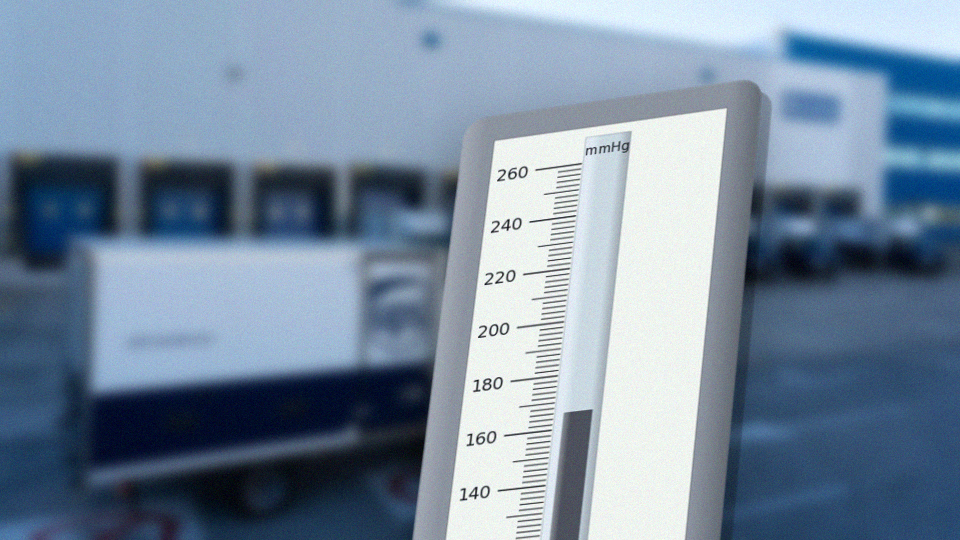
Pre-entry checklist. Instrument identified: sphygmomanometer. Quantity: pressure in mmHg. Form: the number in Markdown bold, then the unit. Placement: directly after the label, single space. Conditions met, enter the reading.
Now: **166** mmHg
